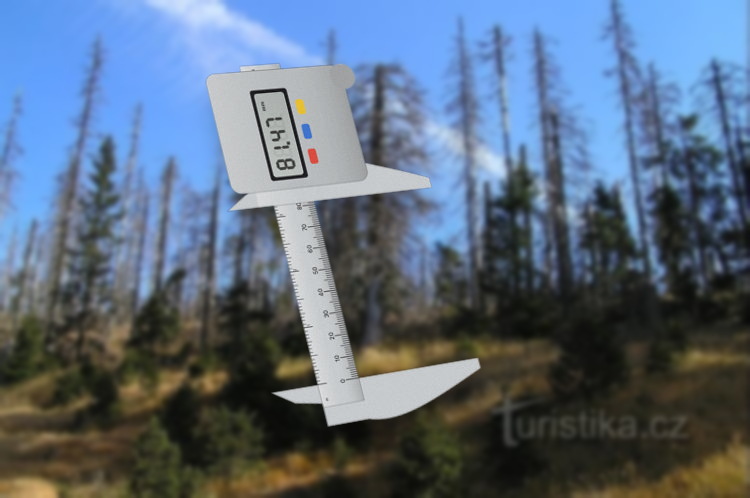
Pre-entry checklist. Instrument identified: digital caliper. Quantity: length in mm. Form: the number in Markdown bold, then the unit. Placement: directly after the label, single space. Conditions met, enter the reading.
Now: **81.47** mm
